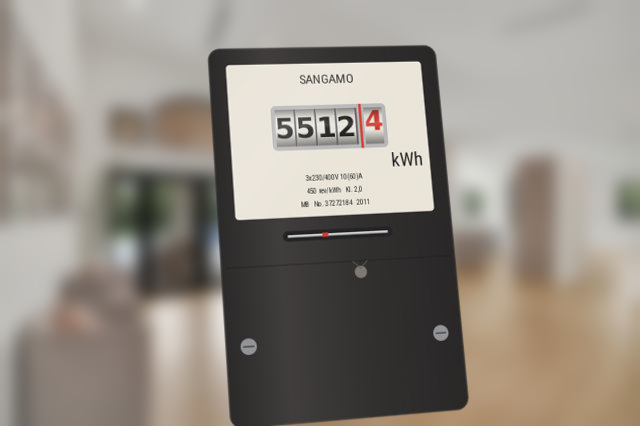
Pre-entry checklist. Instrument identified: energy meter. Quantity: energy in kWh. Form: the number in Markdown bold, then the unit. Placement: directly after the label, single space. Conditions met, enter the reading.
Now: **5512.4** kWh
